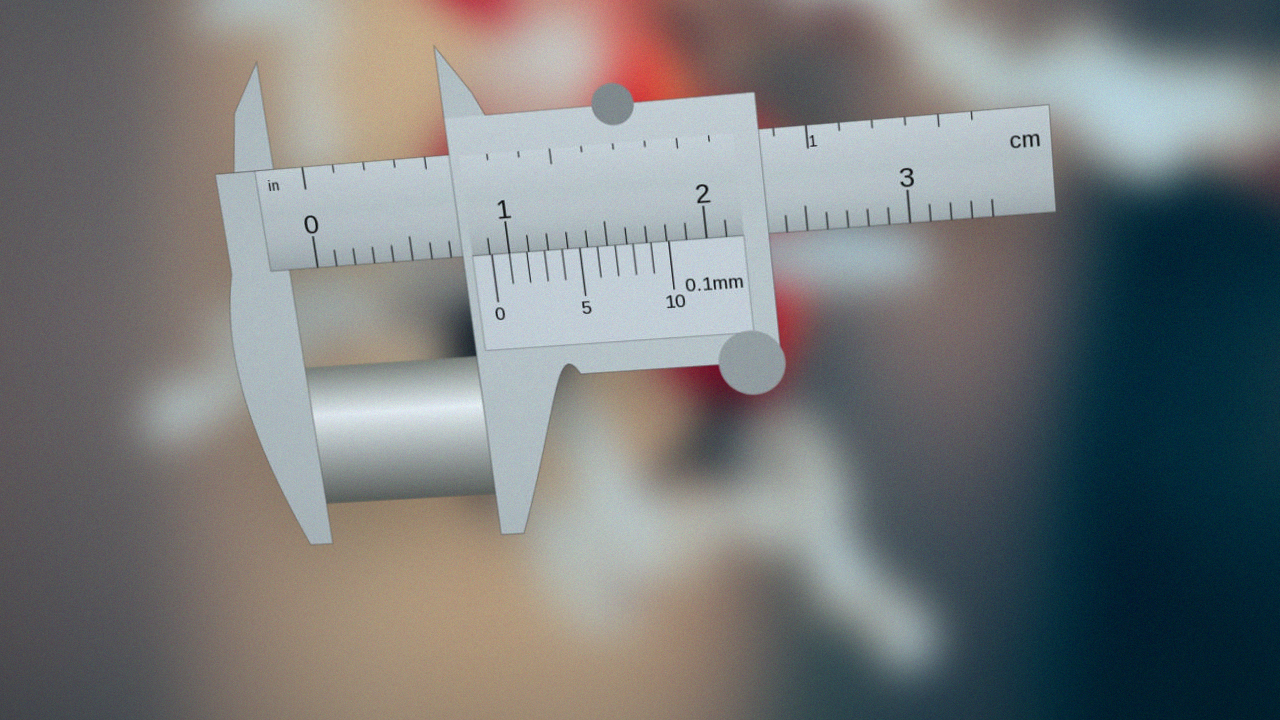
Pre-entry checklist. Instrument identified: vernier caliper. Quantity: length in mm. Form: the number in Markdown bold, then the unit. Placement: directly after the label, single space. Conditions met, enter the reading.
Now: **9.1** mm
